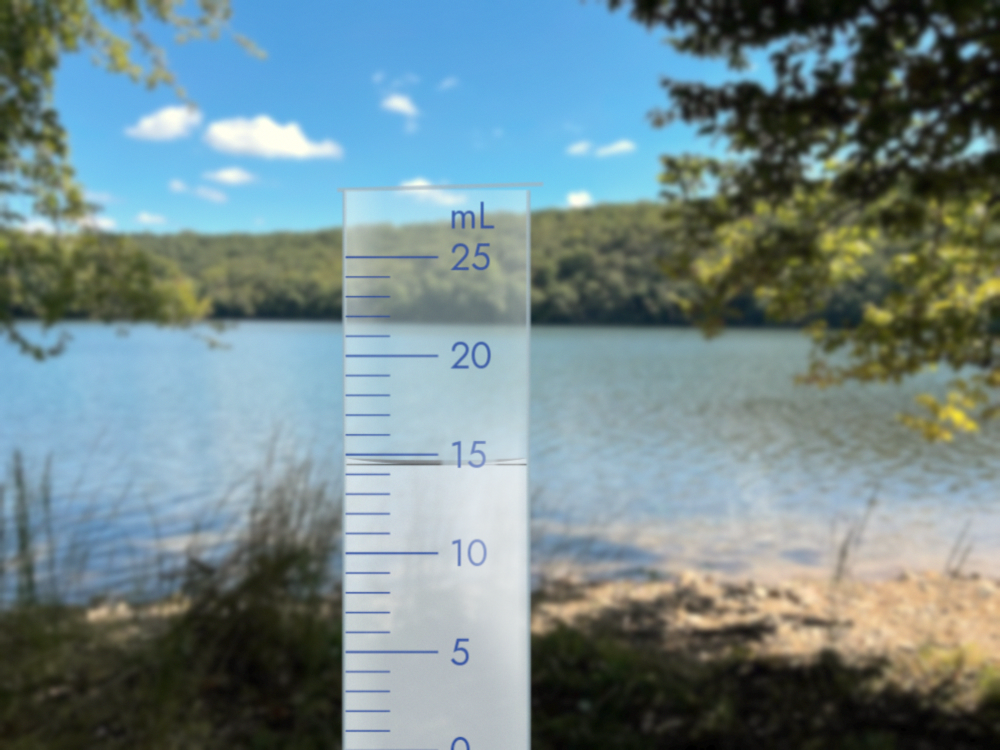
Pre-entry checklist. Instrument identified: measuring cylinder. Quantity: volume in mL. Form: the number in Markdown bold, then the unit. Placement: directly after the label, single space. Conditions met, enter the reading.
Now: **14.5** mL
